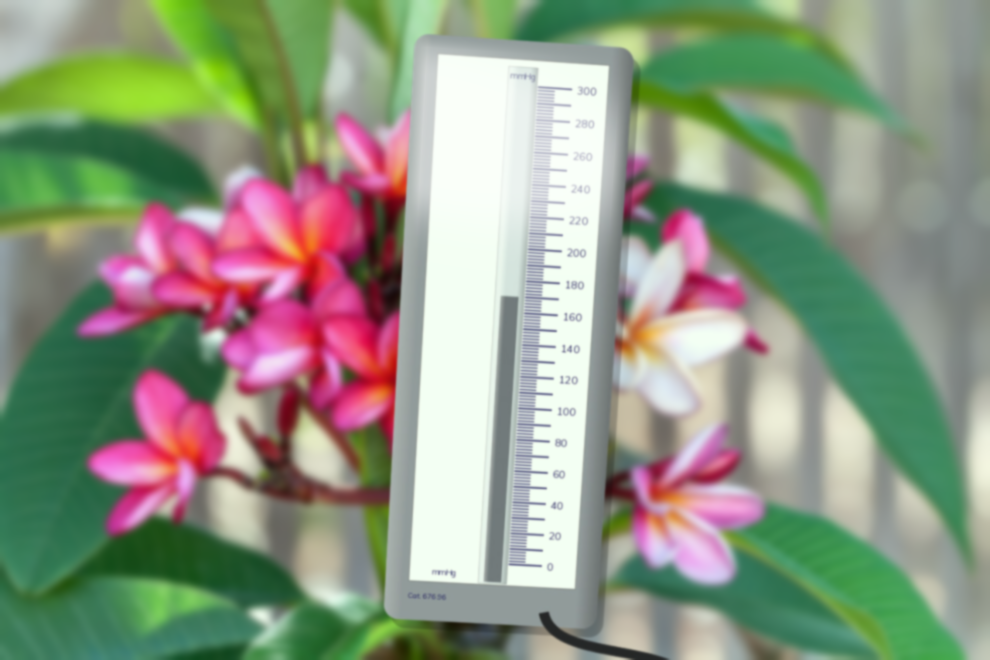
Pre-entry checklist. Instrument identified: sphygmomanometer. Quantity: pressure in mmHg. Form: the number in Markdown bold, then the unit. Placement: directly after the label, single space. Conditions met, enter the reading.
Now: **170** mmHg
